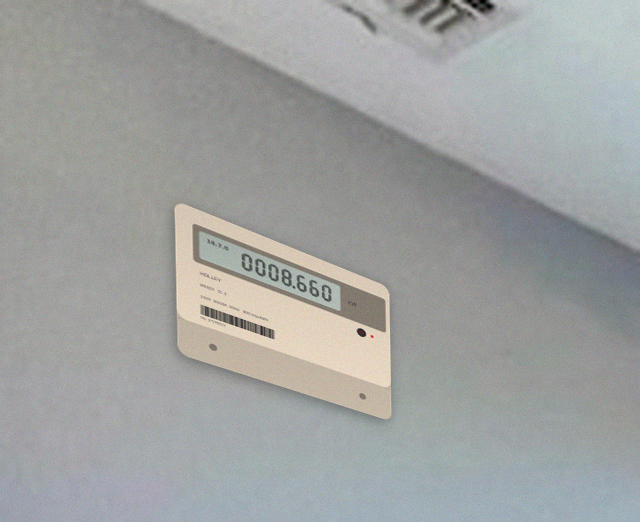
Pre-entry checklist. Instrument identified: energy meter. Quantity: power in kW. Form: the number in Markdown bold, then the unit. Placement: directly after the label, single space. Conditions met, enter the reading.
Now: **8.660** kW
